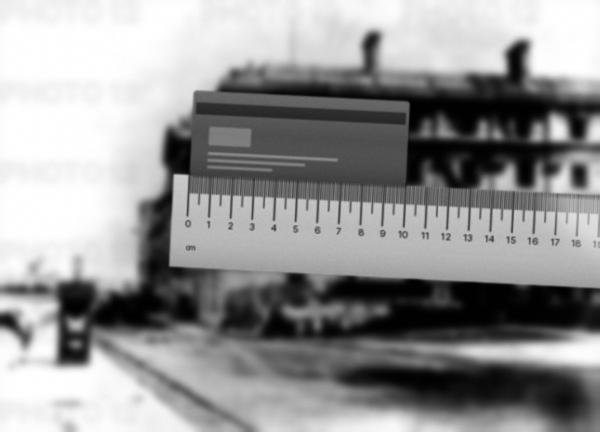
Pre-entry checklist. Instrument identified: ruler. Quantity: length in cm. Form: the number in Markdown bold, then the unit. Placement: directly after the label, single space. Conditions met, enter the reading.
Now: **10** cm
